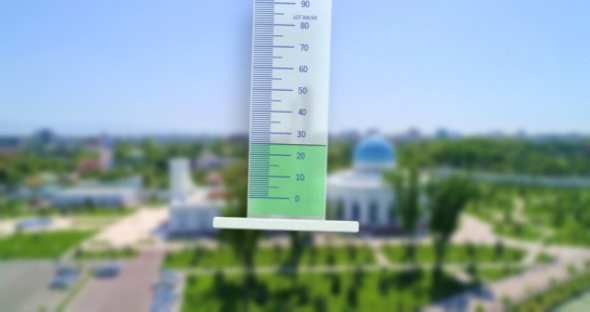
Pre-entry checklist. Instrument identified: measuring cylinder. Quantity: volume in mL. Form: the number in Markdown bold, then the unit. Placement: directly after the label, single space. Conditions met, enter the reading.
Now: **25** mL
